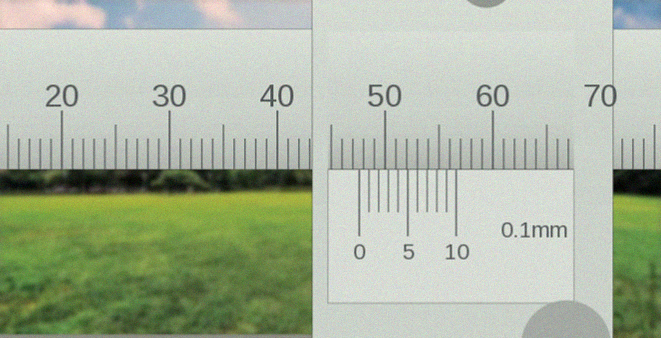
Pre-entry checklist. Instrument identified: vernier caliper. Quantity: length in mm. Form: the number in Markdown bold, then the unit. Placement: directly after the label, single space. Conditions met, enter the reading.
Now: **47.6** mm
